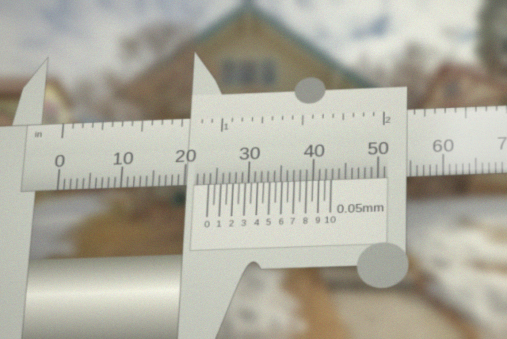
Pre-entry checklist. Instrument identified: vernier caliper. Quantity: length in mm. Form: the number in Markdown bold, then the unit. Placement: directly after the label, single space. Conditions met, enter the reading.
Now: **23.8** mm
